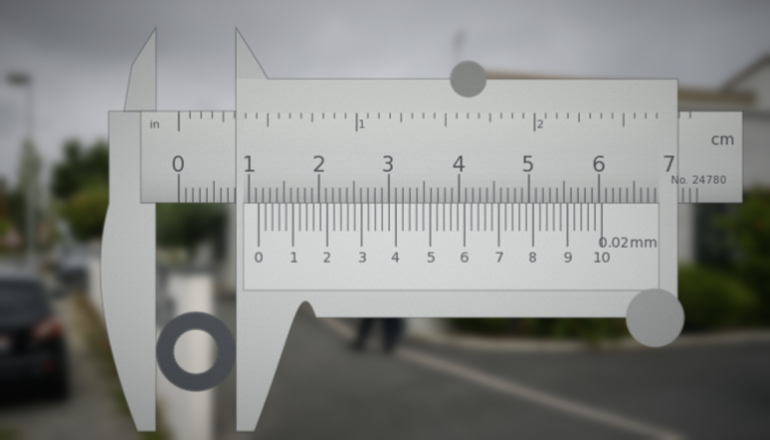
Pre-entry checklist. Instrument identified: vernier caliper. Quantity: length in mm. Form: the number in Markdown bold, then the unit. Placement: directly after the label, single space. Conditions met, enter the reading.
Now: **11.4** mm
